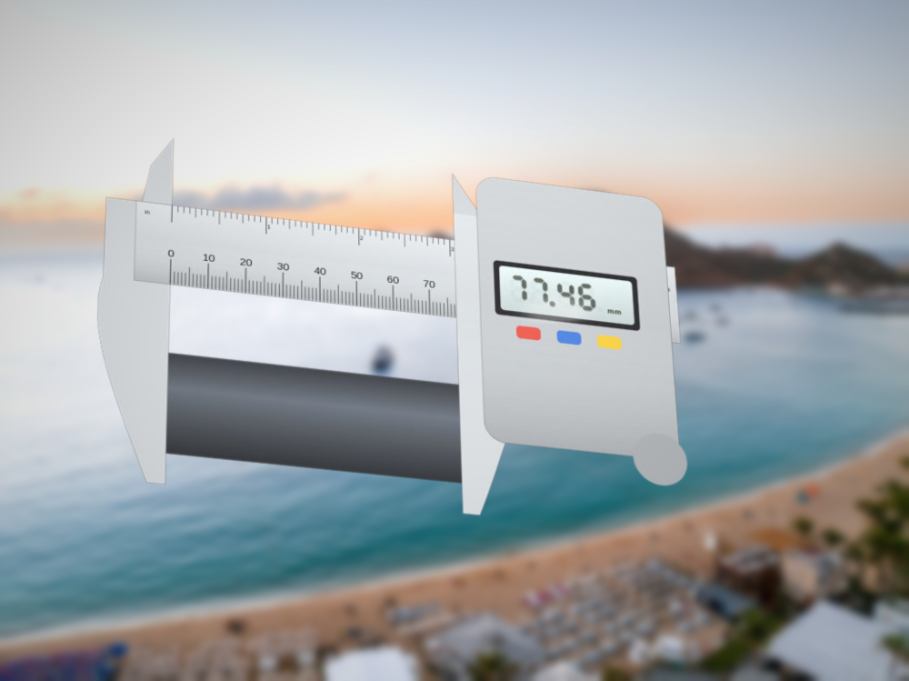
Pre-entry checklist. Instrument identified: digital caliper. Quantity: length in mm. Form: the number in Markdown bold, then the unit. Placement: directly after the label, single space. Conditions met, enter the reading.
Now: **77.46** mm
